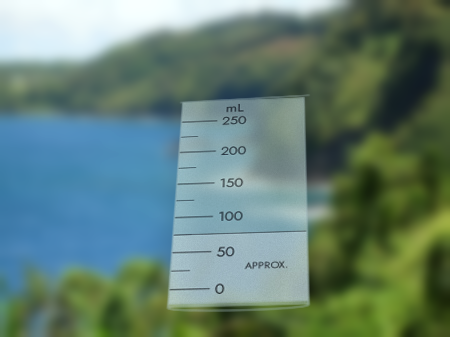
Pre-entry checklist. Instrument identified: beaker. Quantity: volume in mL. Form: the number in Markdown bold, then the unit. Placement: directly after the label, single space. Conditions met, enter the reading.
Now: **75** mL
